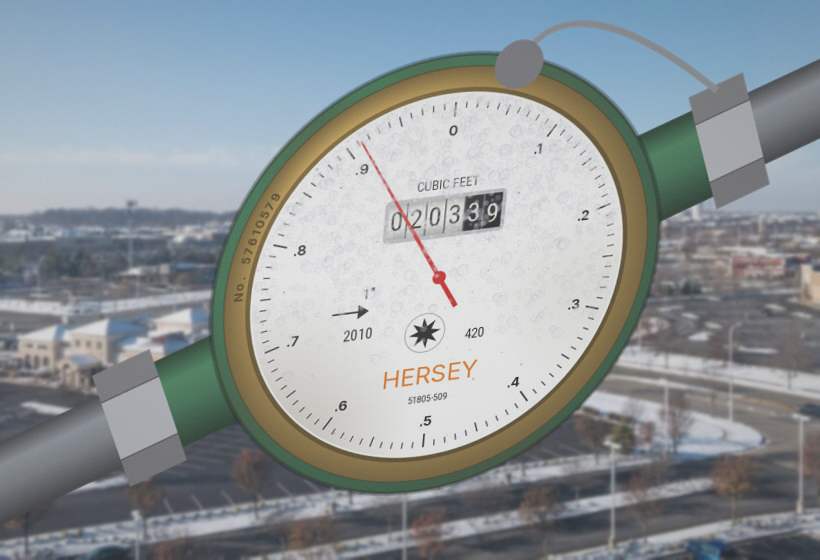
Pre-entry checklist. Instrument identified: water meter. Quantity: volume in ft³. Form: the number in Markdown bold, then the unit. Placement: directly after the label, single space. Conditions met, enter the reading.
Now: **20338.91** ft³
